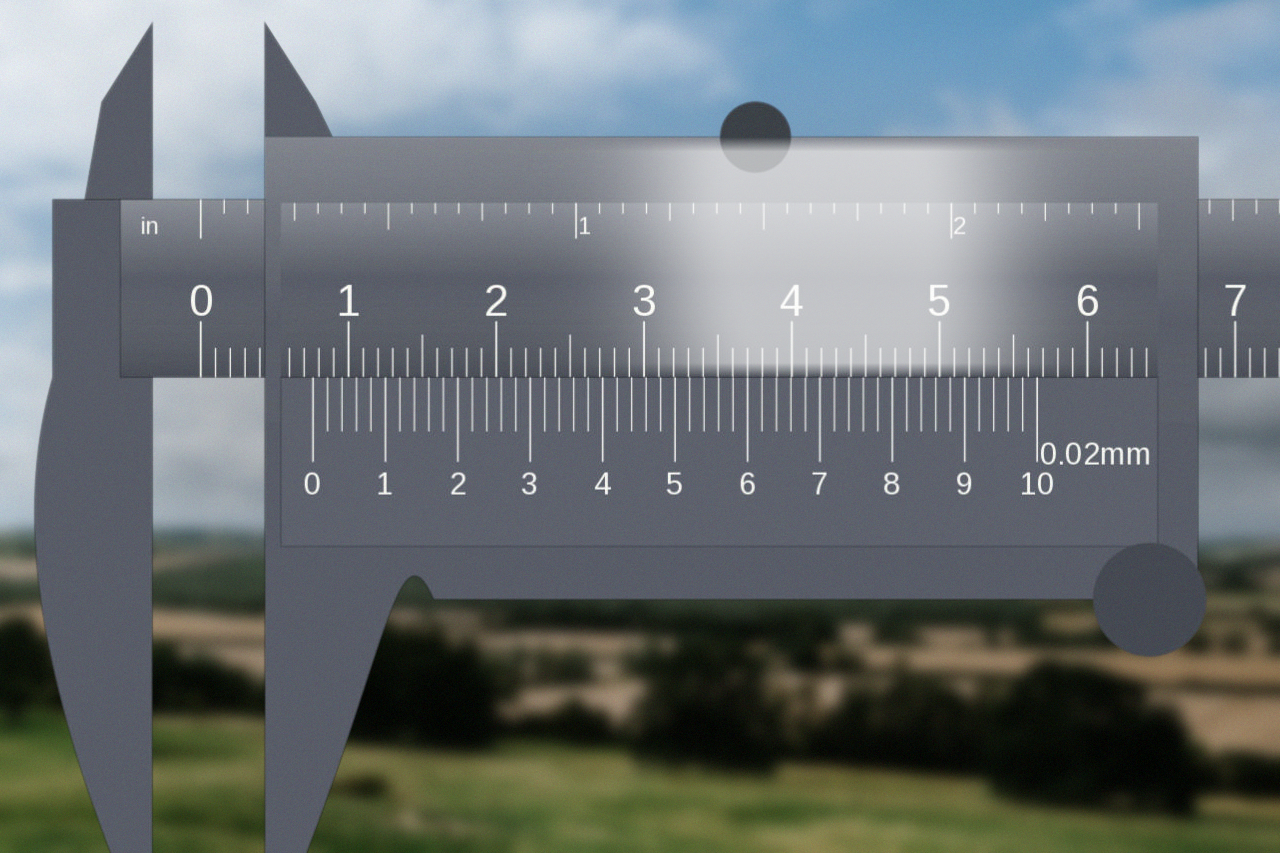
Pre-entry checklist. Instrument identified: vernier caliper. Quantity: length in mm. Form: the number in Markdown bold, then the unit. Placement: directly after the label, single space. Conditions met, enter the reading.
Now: **7.6** mm
